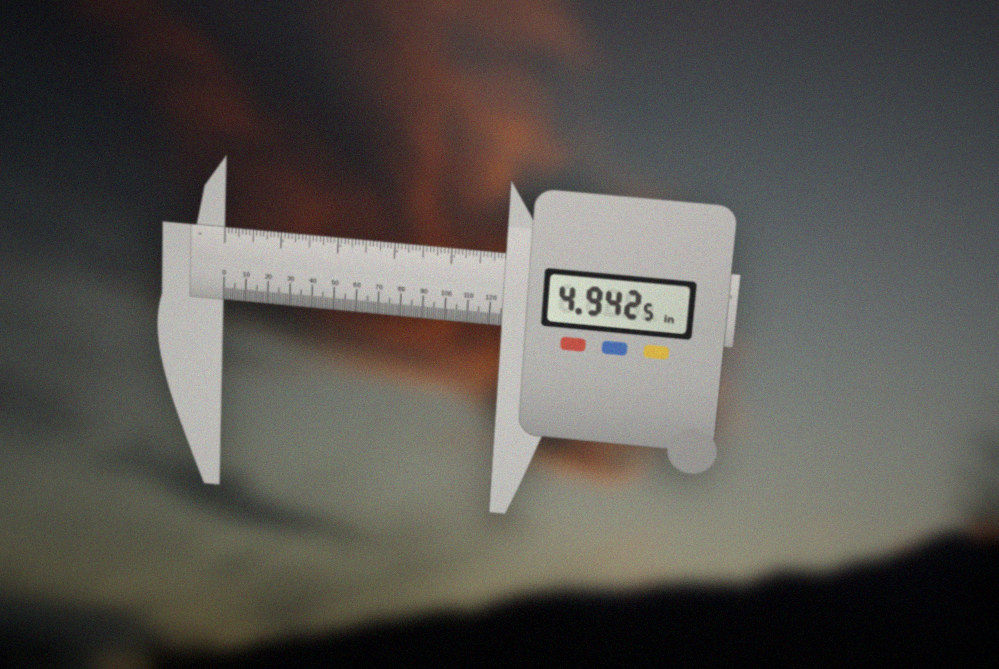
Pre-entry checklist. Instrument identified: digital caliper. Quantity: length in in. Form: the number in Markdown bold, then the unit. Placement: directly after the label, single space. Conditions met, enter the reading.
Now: **4.9425** in
